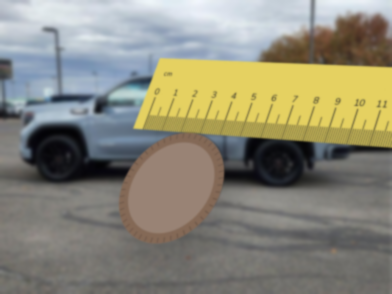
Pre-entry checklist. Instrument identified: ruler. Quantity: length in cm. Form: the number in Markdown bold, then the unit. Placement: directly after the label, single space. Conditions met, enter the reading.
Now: **5** cm
